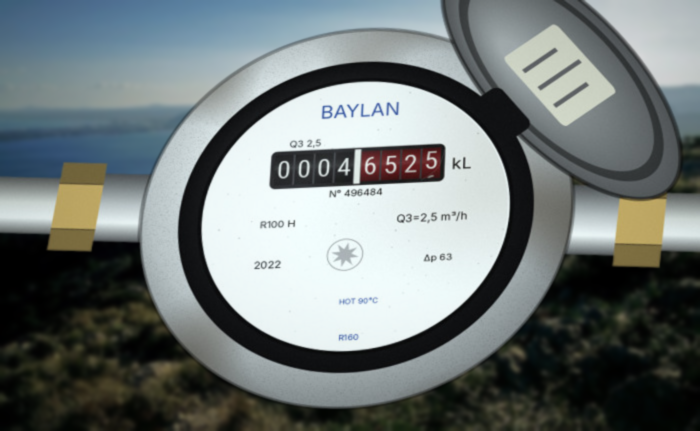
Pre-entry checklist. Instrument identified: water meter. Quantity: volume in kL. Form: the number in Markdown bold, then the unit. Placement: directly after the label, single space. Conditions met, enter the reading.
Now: **4.6525** kL
